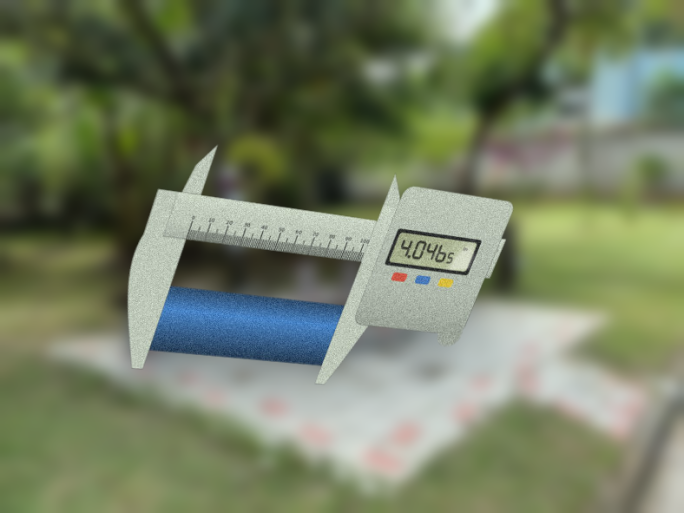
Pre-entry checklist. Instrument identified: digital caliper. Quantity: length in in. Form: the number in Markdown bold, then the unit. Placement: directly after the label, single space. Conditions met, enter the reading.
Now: **4.0465** in
